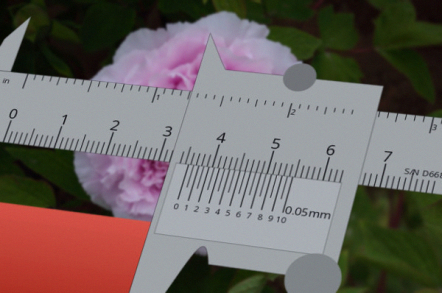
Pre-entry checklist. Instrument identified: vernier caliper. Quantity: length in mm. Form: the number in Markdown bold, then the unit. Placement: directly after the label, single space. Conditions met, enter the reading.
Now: **35.6** mm
